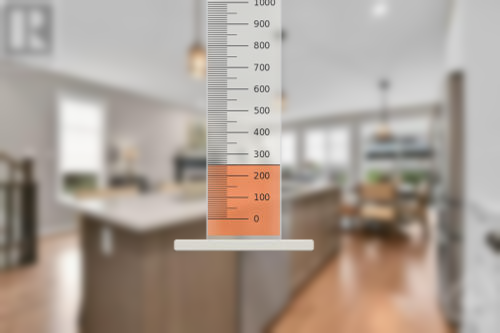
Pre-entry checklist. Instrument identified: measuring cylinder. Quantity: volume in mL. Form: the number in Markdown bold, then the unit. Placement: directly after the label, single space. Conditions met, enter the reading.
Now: **250** mL
